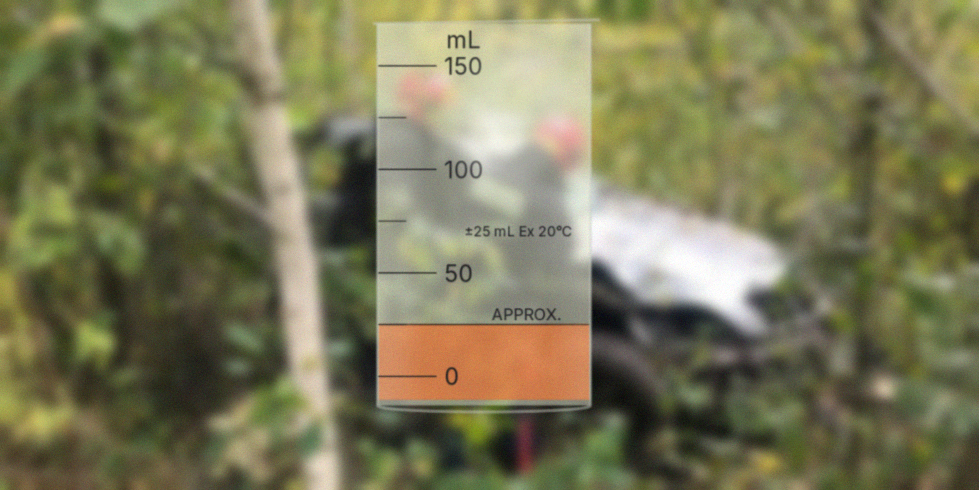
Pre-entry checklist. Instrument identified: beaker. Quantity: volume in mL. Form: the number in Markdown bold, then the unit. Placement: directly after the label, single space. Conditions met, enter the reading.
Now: **25** mL
